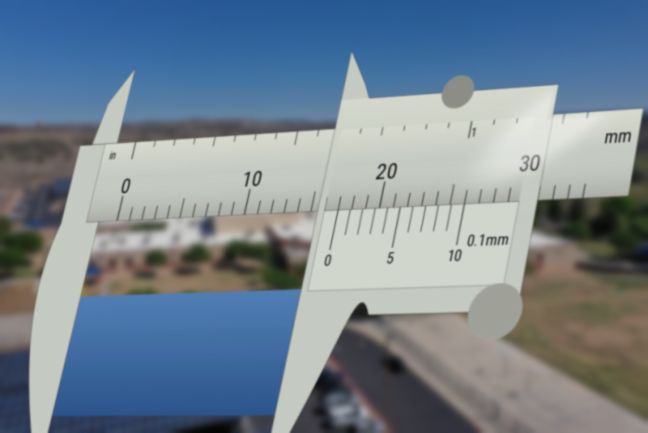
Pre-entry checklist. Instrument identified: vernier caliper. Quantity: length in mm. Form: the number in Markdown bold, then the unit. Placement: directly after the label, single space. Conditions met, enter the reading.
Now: **17.0** mm
